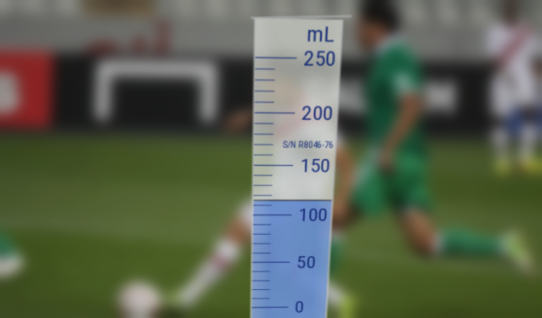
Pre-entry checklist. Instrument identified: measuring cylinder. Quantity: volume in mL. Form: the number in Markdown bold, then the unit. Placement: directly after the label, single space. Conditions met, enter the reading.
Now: **115** mL
